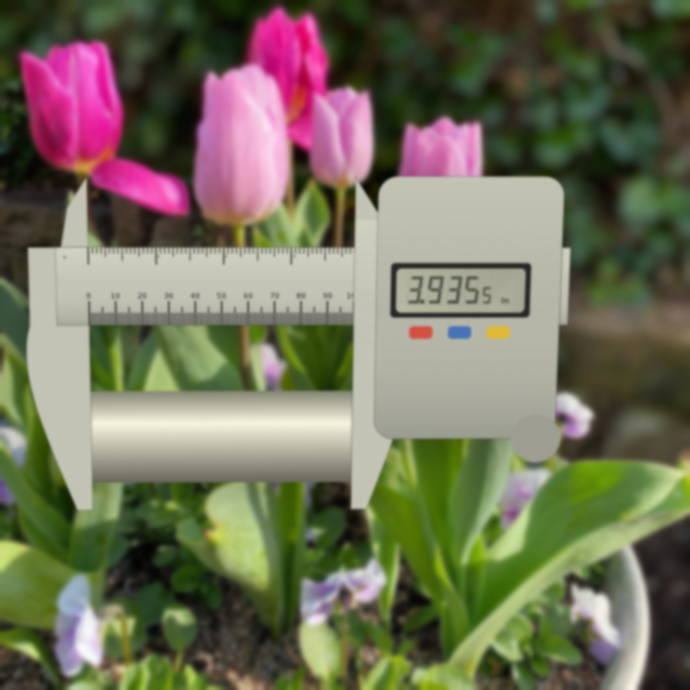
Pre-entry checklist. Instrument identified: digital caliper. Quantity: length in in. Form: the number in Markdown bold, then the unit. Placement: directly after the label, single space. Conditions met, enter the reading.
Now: **3.9355** in
